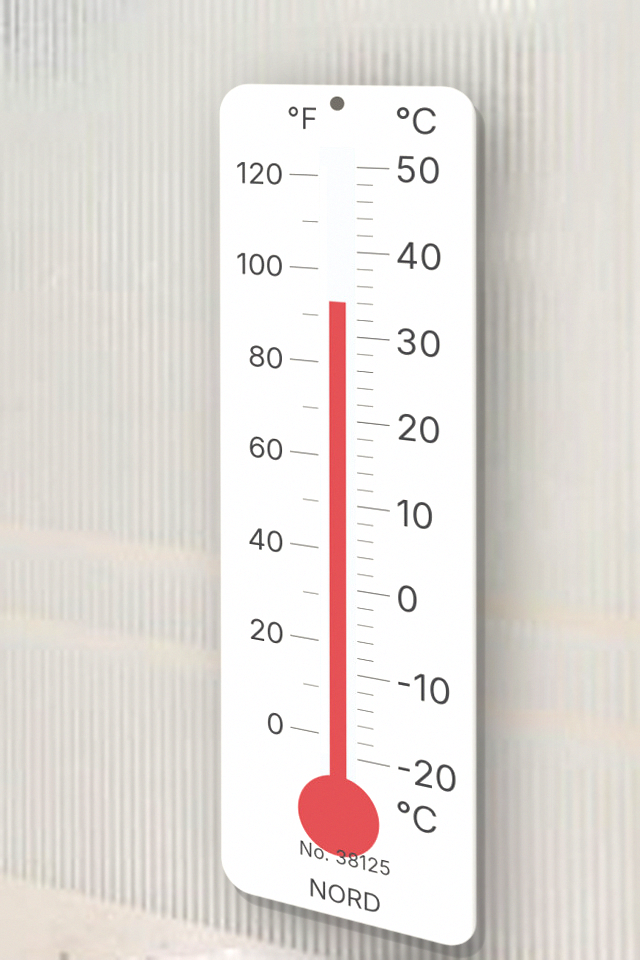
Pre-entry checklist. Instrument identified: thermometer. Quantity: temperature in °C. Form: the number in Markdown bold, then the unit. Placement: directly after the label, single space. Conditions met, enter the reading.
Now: **34** °C
